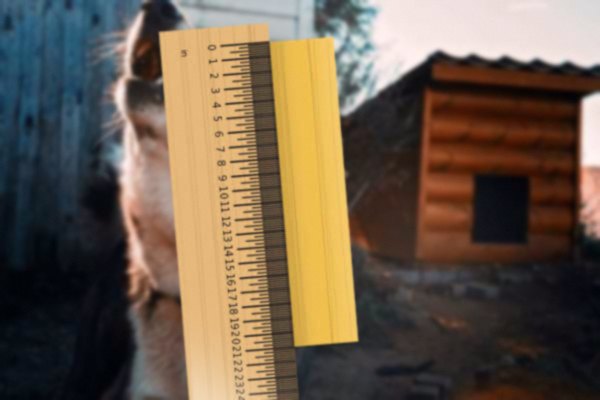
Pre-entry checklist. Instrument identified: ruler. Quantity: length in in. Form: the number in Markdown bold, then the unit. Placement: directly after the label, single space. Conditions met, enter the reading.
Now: **21** in
